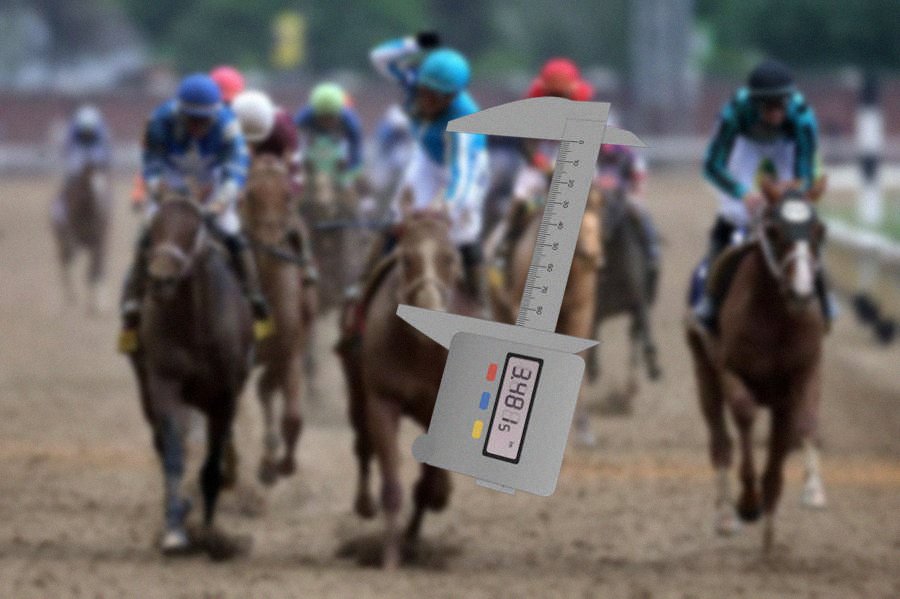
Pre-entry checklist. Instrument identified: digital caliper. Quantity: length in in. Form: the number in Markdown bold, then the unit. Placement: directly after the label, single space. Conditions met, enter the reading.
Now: **3.4815** in
